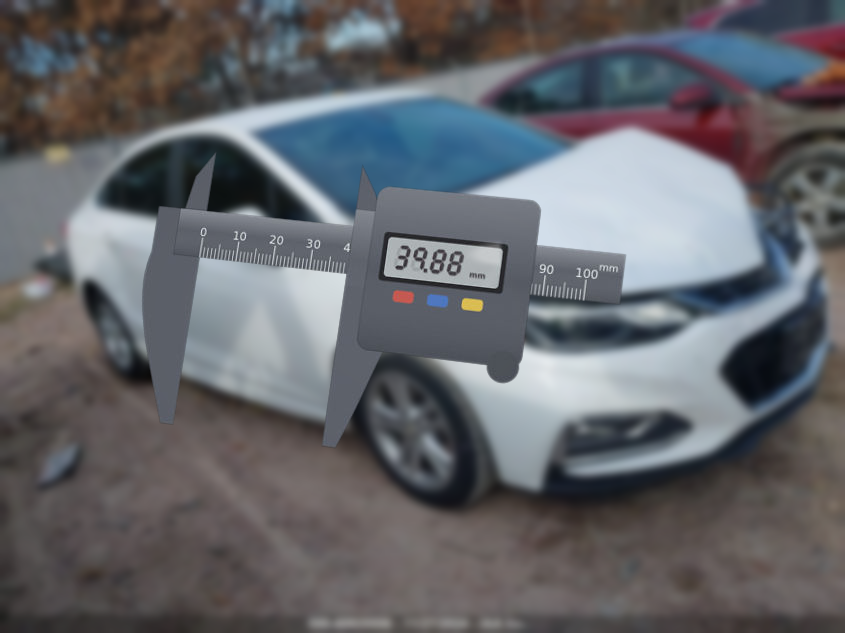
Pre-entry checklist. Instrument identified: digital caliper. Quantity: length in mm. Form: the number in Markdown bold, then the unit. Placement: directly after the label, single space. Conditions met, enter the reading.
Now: **39.88** mm
